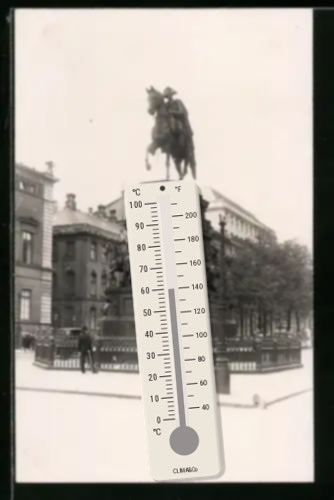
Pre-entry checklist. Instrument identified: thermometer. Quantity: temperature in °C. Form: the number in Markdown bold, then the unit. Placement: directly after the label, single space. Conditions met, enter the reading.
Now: **60** °C
